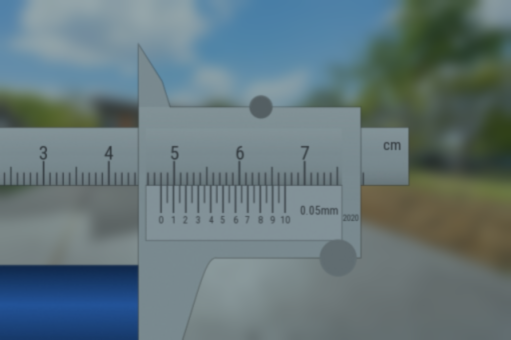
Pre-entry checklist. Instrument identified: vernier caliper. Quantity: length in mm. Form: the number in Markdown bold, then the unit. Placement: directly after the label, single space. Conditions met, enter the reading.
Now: **48.0** mm
